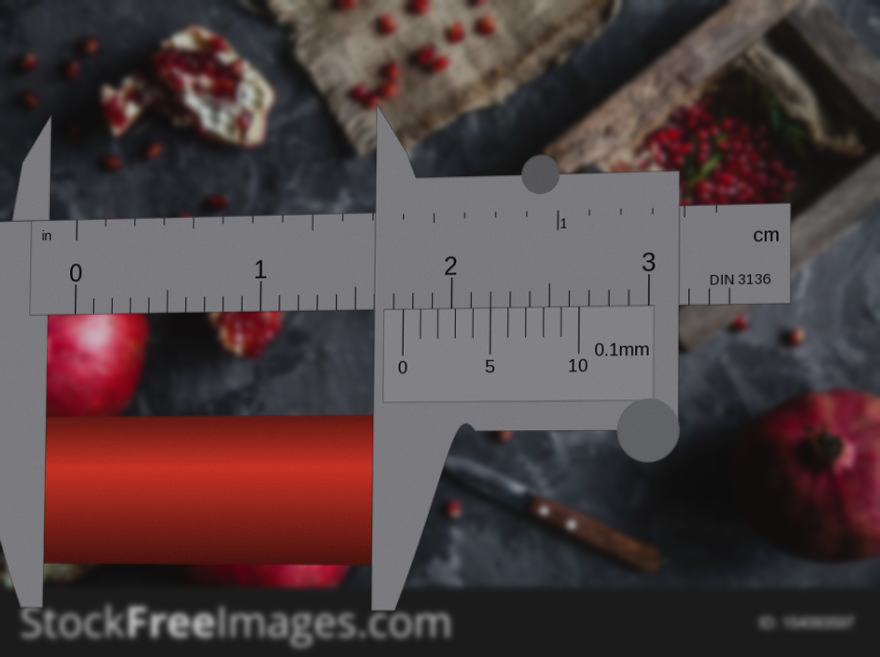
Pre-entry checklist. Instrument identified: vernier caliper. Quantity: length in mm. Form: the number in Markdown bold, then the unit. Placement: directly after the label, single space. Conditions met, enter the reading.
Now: **17.5** mm
